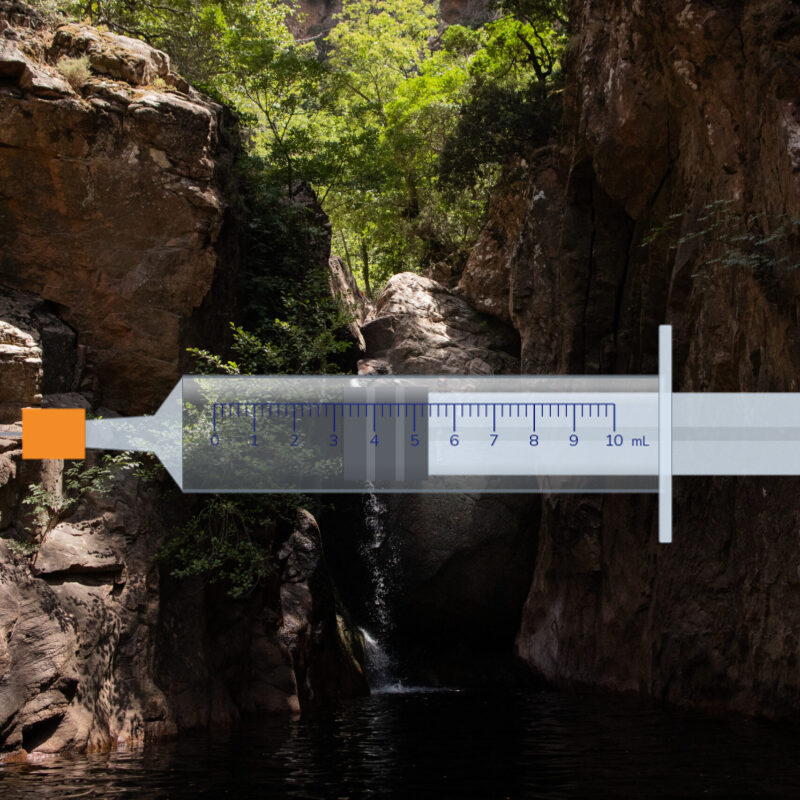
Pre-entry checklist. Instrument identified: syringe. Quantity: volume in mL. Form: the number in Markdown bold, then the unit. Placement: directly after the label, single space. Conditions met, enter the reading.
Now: **3.2** mL
